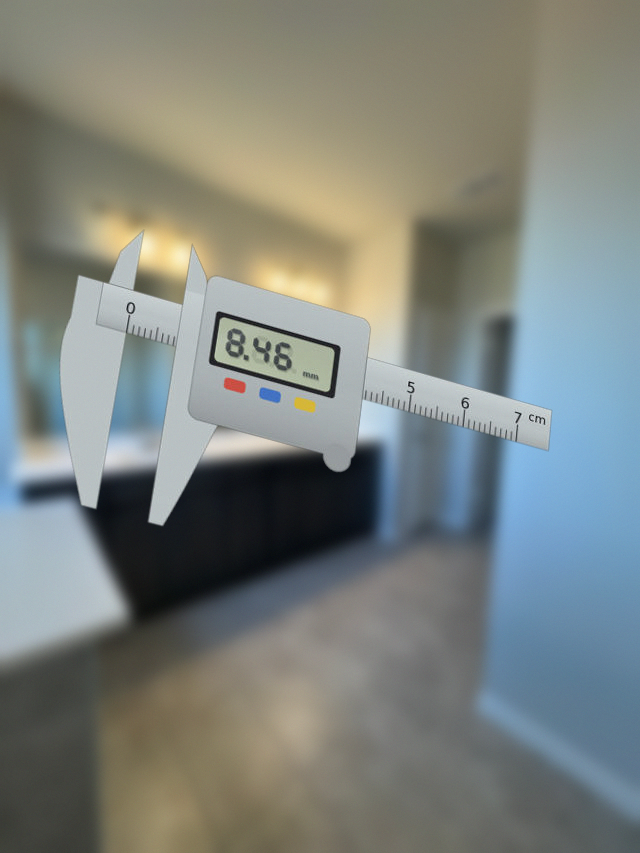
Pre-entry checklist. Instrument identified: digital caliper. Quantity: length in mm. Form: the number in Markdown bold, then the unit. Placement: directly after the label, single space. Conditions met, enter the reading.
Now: **8.46** mm
